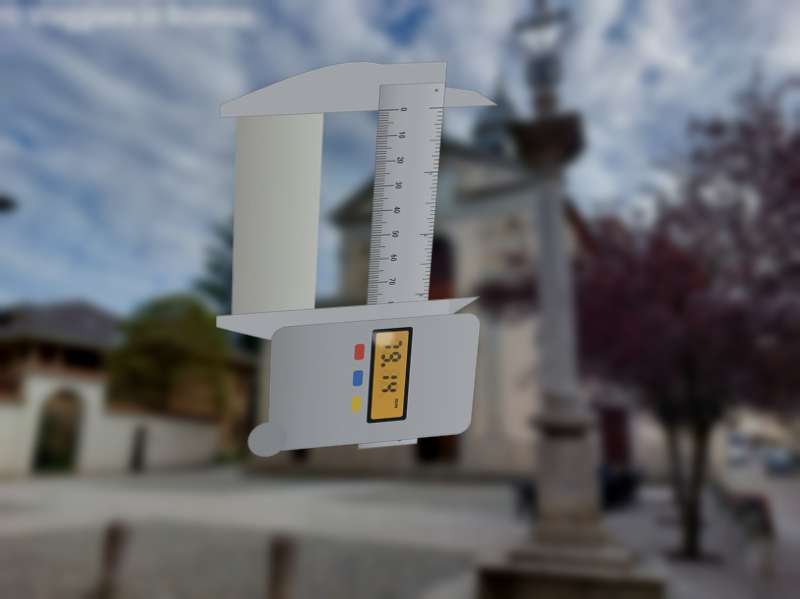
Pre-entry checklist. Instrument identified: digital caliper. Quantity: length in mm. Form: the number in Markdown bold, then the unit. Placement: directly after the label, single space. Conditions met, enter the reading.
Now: **79.14** mm
